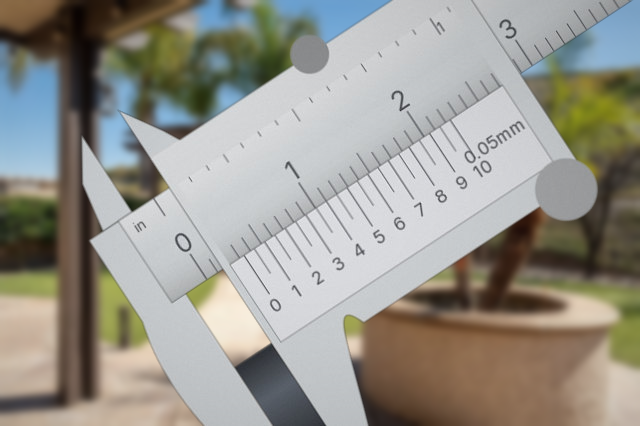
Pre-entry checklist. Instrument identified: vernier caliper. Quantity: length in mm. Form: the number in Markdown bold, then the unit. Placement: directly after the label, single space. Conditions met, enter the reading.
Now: **3.4** mm
